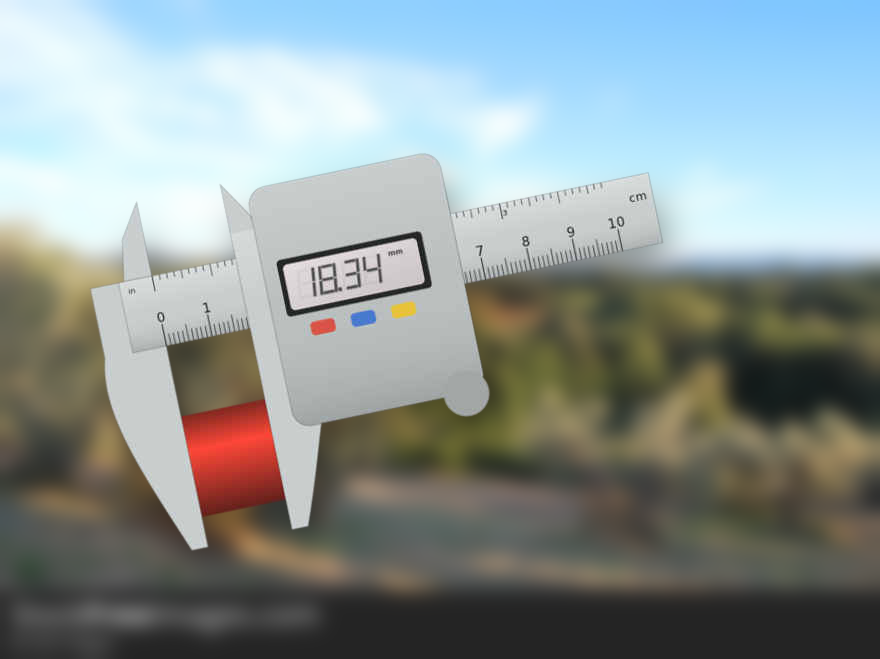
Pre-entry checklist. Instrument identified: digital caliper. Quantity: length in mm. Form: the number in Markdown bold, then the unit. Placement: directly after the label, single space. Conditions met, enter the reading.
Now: **18.34** mm
